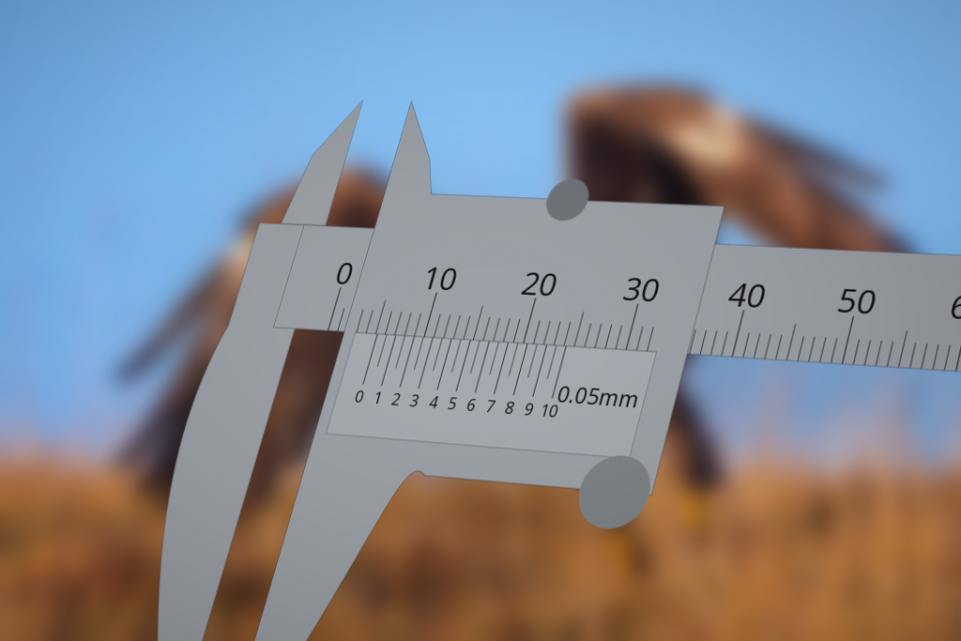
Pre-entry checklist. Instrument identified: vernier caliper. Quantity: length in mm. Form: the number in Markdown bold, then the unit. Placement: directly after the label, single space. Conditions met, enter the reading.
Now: **5.2** mm
